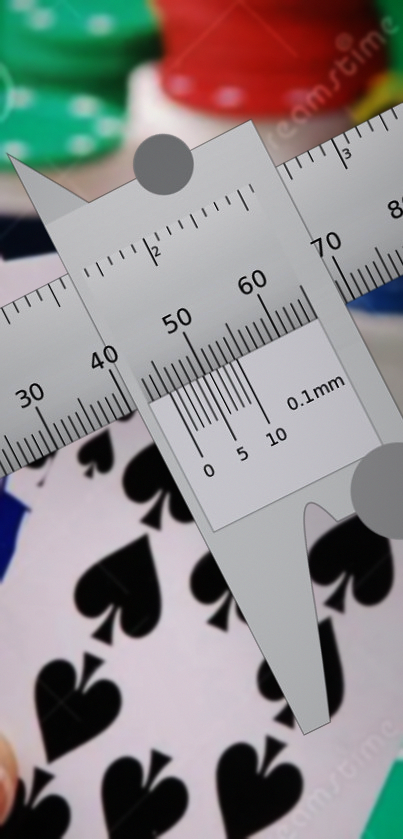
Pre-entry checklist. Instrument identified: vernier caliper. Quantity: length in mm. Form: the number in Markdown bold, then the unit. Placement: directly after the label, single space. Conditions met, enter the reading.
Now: **45.2** mm
